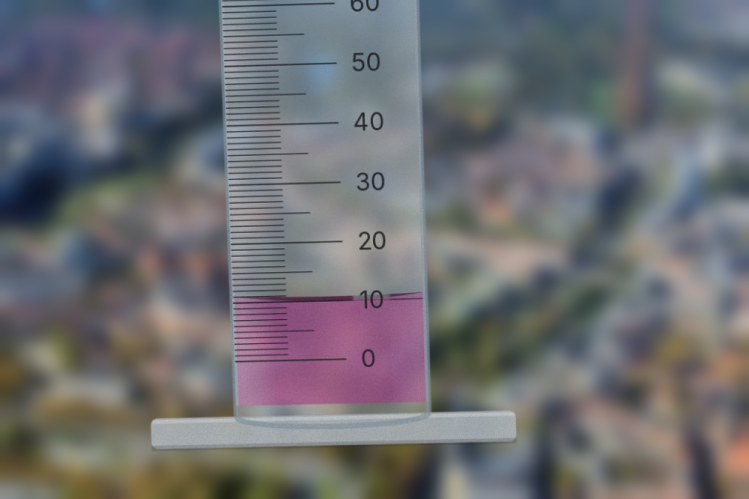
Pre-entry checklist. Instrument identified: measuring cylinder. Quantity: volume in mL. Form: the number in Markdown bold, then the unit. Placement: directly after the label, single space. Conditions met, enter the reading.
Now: **10** mL
